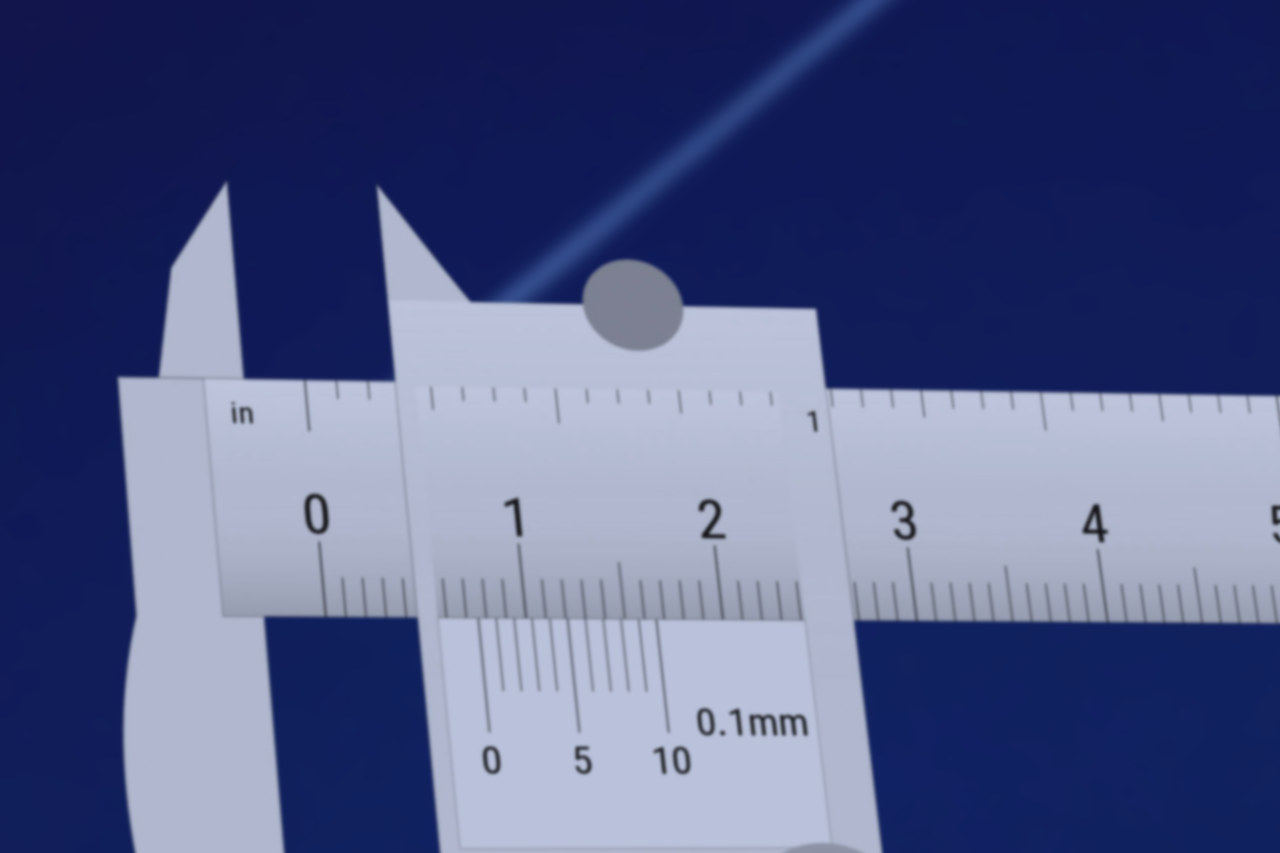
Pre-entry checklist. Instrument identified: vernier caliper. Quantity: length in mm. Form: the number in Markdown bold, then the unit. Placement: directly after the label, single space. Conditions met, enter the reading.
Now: **7.6** mm
